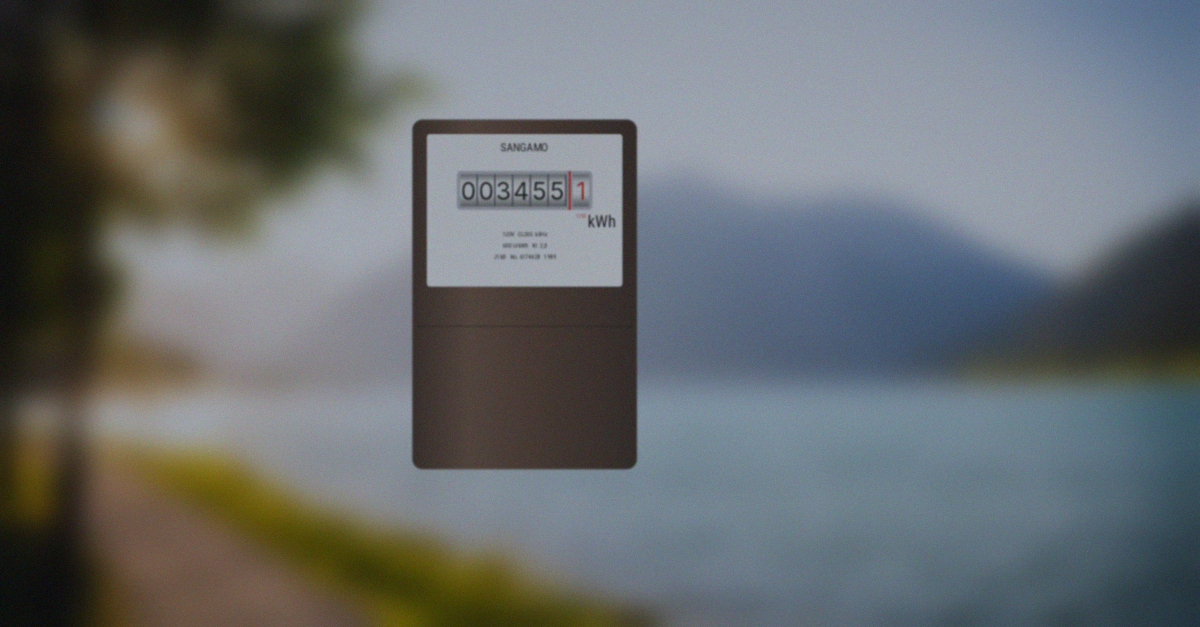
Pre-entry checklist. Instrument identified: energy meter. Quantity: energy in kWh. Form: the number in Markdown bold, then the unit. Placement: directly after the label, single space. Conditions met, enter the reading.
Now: **3455.1** kWh
